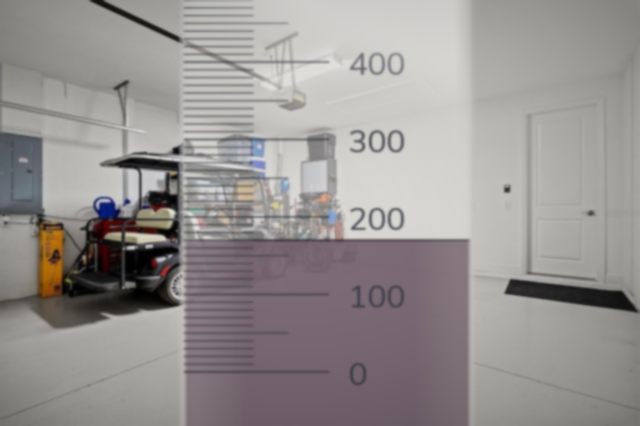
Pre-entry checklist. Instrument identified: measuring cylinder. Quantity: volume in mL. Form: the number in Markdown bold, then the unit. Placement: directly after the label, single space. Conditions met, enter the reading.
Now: **170** mL
